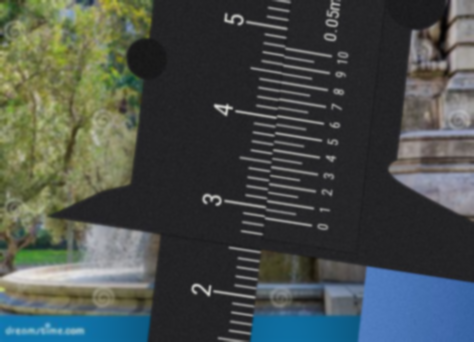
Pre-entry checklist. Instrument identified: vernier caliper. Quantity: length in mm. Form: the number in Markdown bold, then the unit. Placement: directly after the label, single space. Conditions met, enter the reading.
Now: **28.8** mm
